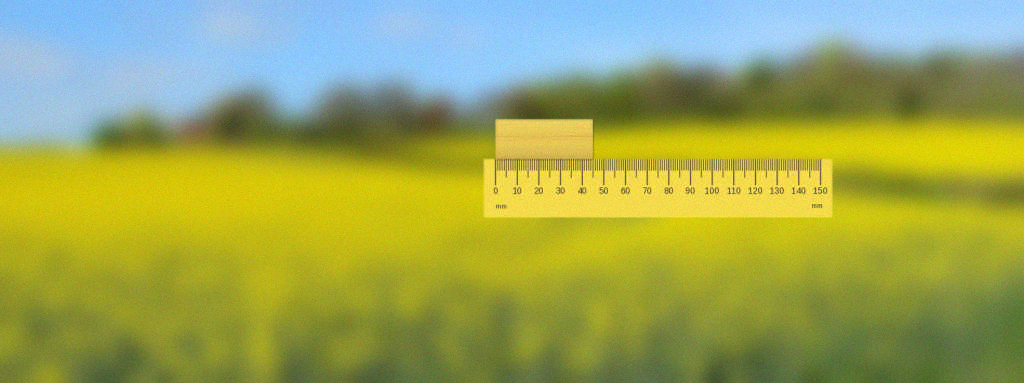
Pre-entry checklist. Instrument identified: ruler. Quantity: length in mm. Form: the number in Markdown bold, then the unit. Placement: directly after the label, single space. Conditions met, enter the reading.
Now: **45** mm
